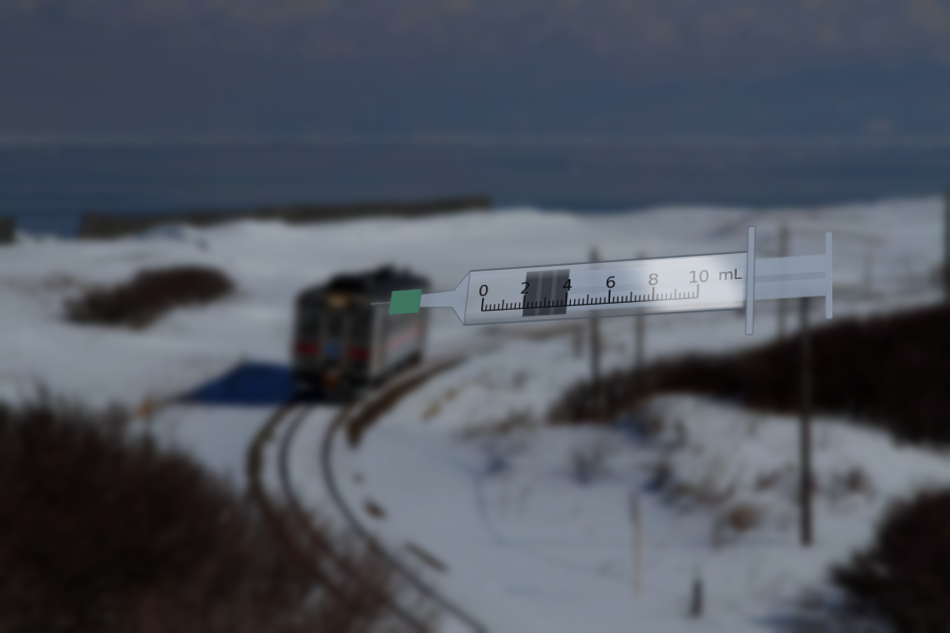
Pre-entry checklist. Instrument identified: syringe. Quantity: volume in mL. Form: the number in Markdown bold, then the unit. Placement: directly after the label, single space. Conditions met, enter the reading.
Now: **2** mL
